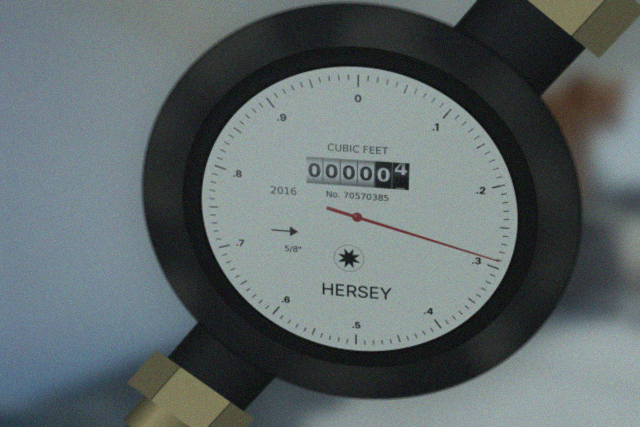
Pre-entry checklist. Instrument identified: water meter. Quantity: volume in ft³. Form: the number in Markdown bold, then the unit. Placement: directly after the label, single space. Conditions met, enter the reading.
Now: **4.29** ft³
